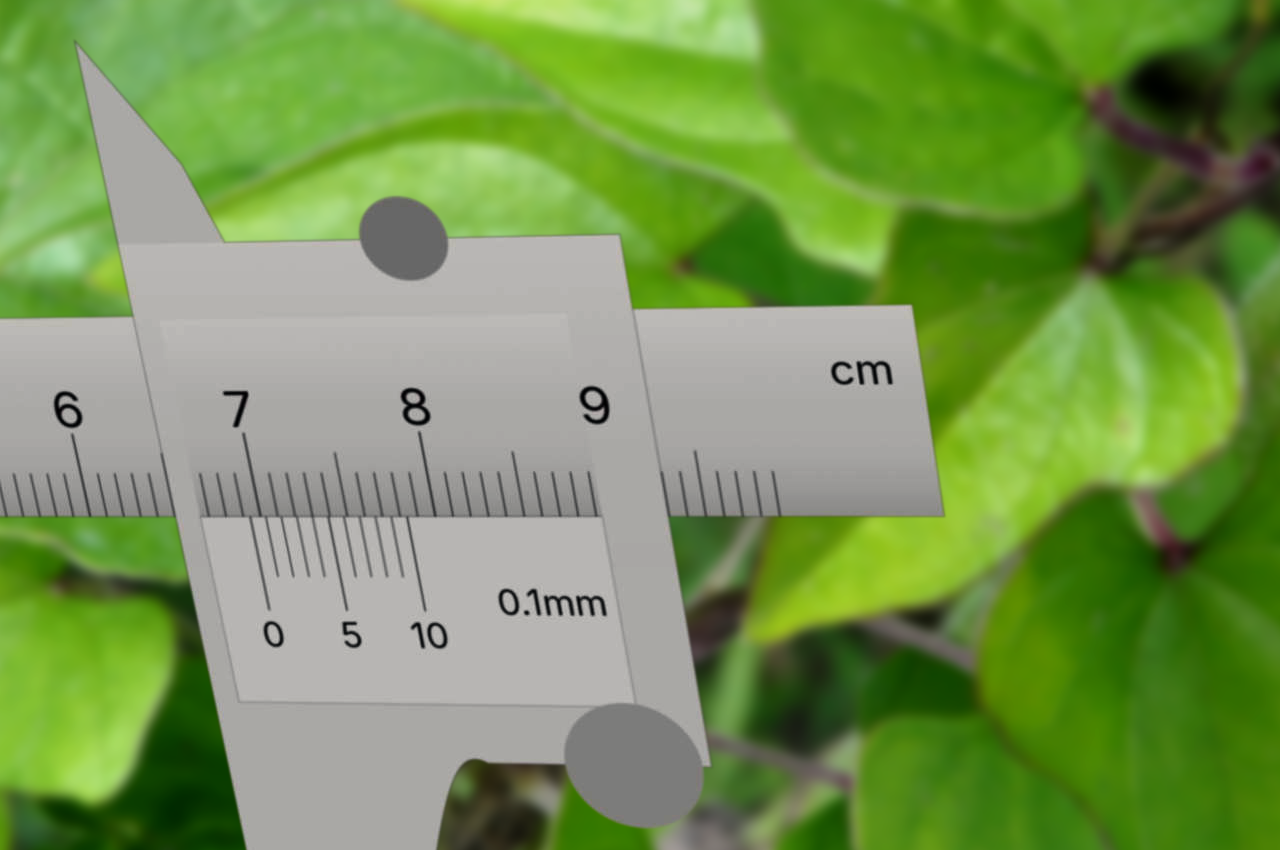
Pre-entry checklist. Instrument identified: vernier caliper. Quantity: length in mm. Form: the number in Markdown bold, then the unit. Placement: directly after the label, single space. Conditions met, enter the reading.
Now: **69.4** mm
